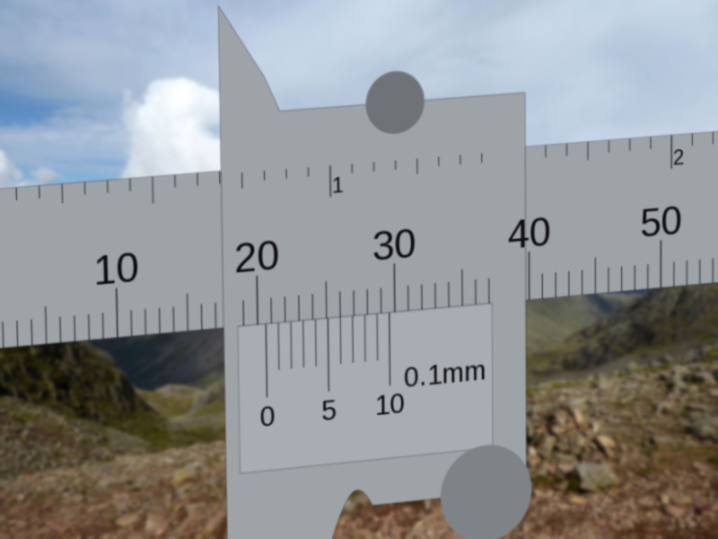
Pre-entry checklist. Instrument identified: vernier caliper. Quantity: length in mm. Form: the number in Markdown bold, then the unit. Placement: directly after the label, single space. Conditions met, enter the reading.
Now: **20.6** mm
